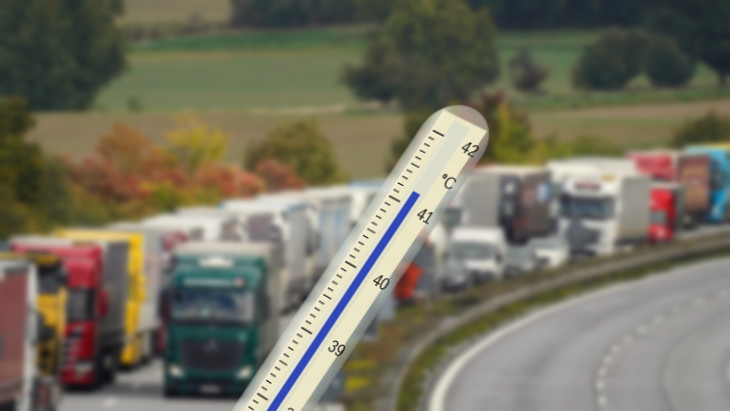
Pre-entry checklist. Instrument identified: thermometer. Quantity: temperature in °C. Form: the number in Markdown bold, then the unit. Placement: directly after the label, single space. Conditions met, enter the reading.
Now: **41.2** °C
